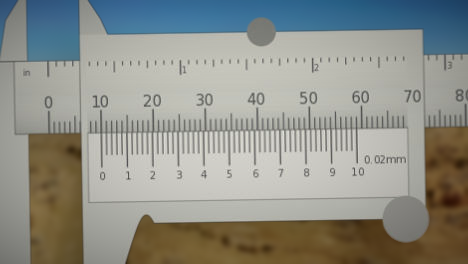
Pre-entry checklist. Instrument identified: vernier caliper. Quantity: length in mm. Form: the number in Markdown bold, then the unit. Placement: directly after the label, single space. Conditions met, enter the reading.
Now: **10.0** mm
